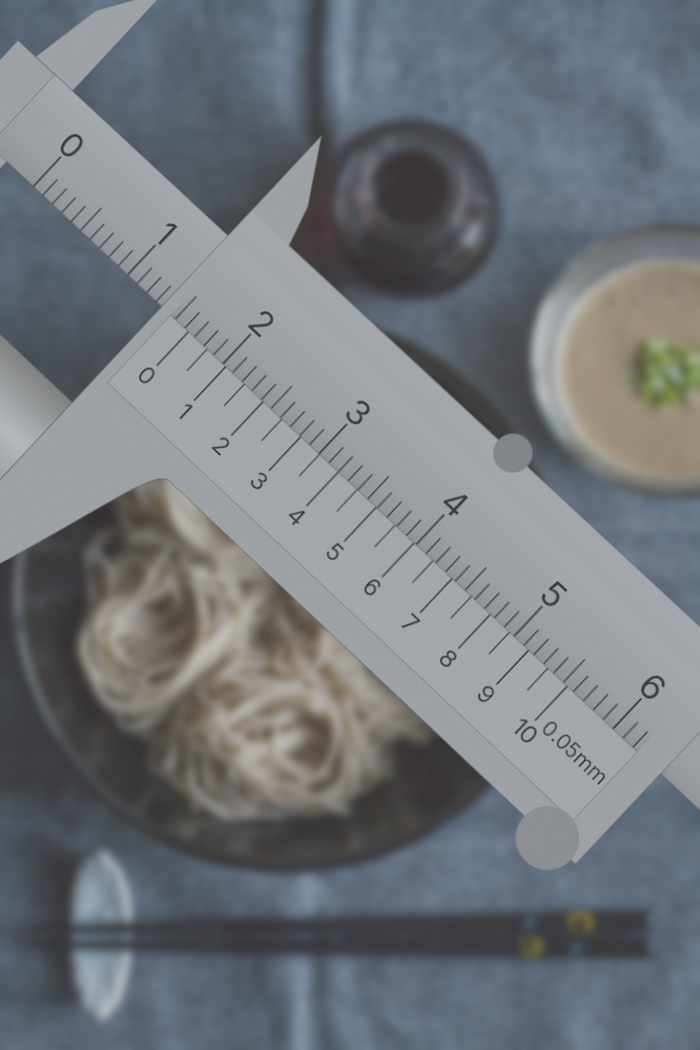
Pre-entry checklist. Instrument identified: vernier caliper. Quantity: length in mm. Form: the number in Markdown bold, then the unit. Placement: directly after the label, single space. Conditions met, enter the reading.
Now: **16.4** mm
